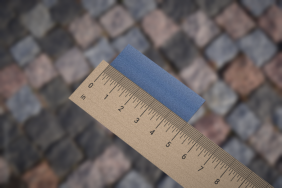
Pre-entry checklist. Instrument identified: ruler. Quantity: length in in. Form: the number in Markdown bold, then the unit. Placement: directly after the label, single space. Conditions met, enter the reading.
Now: **5** in
